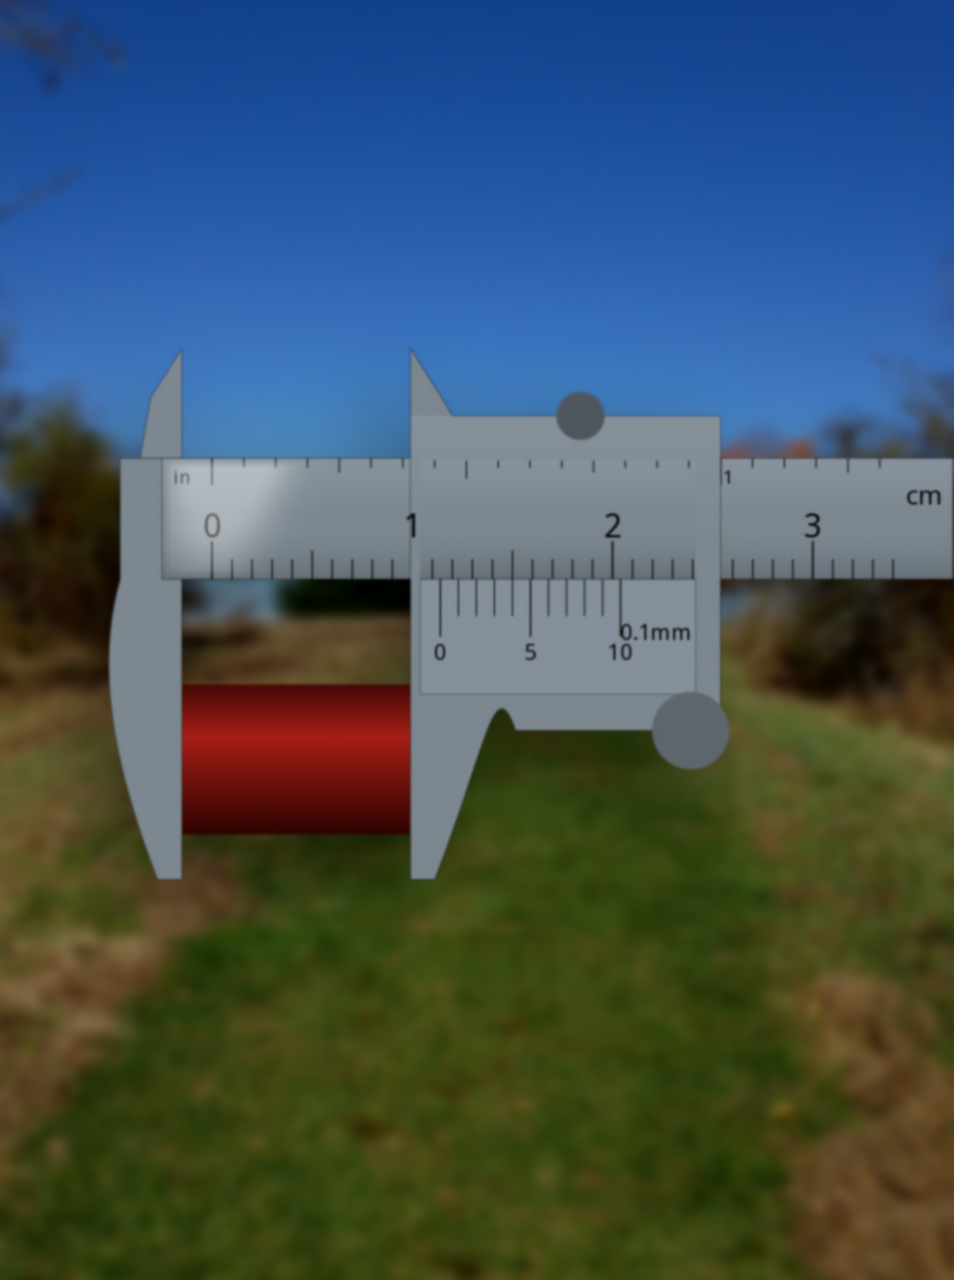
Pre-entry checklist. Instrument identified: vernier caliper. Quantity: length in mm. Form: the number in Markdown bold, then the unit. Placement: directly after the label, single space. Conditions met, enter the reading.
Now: **11.4** mm
